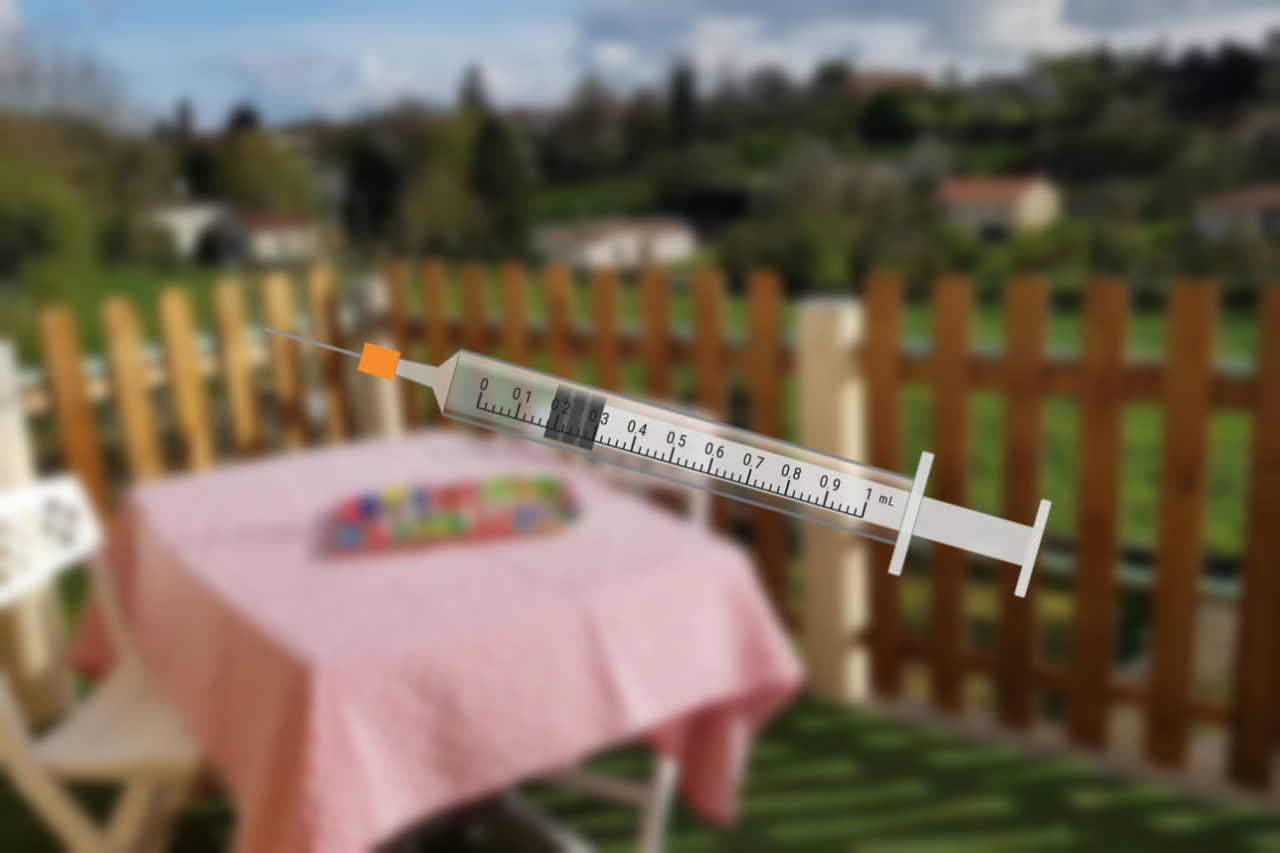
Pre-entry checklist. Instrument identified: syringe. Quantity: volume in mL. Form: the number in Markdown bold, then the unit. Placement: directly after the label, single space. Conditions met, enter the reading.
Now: **0.18** mL
